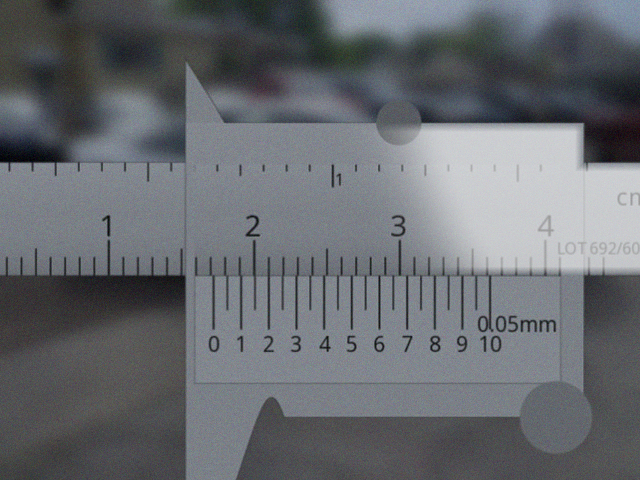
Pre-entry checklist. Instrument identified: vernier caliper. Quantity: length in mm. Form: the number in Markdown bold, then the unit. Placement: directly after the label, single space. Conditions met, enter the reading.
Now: **17.2** mm
